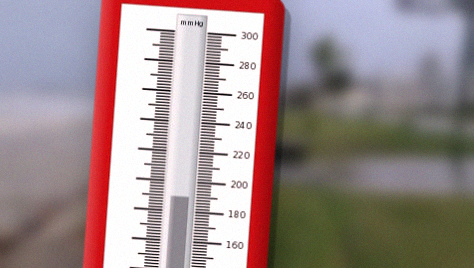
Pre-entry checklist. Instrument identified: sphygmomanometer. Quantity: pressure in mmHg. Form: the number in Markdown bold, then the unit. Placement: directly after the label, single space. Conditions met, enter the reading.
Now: **190** mmHg
